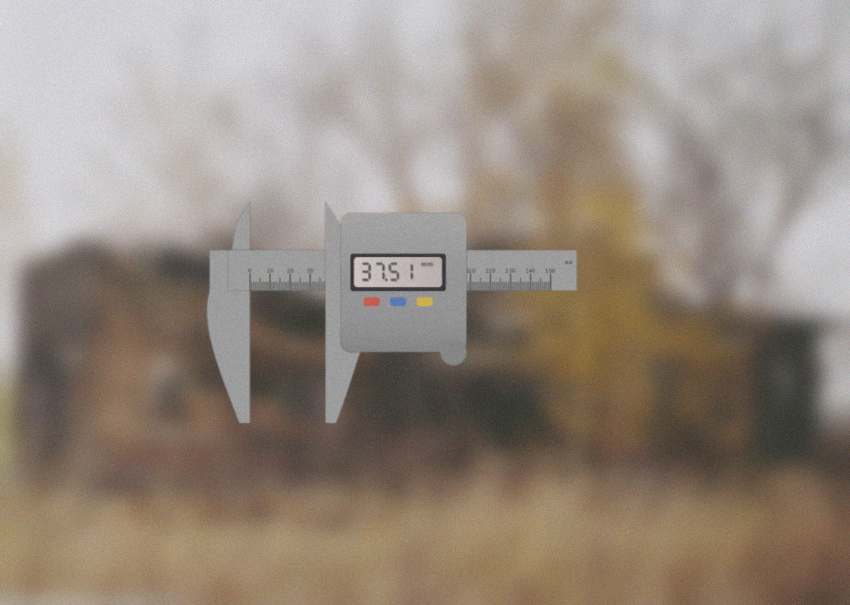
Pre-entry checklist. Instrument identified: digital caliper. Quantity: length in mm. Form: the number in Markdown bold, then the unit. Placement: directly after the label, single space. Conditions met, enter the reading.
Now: **37.51** mm
